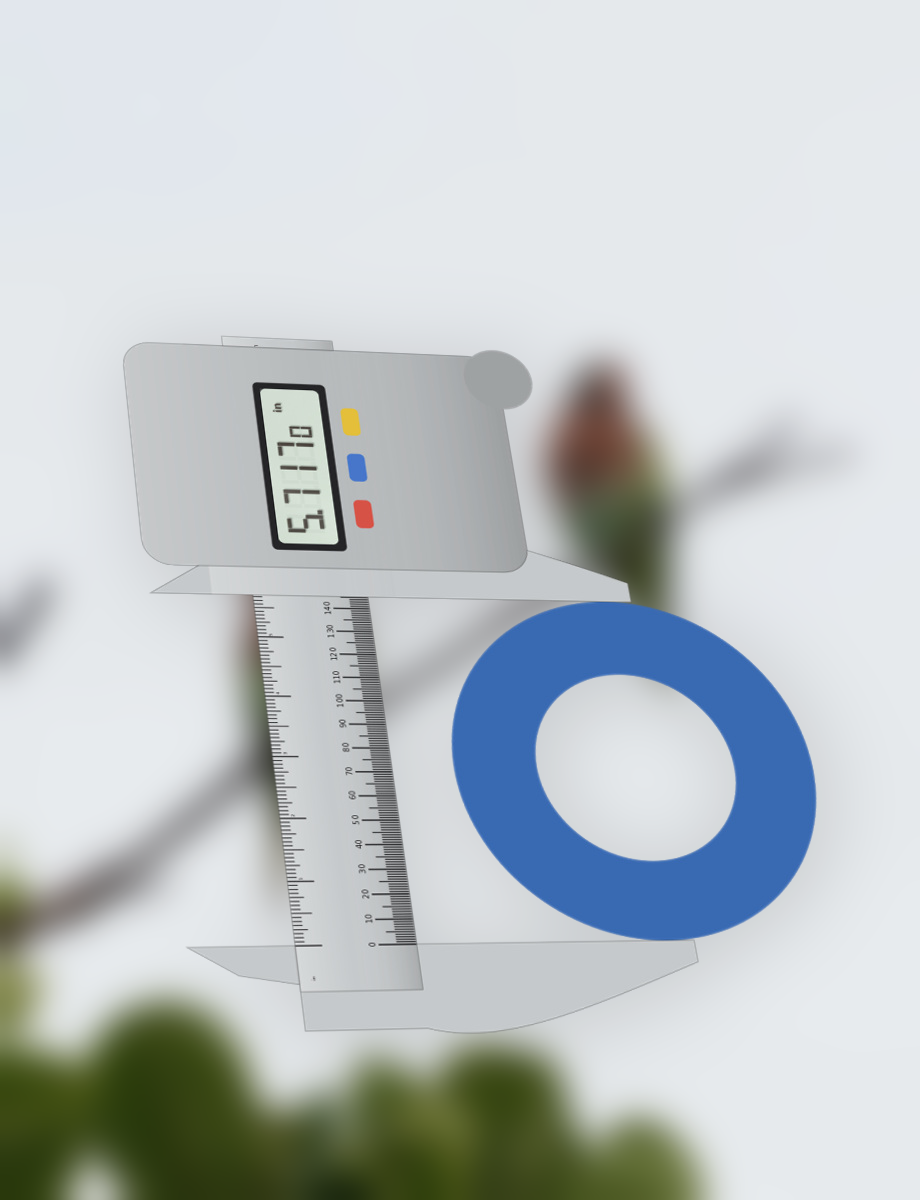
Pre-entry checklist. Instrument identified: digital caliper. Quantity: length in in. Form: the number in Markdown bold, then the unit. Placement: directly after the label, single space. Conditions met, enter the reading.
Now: **5.7170** in
